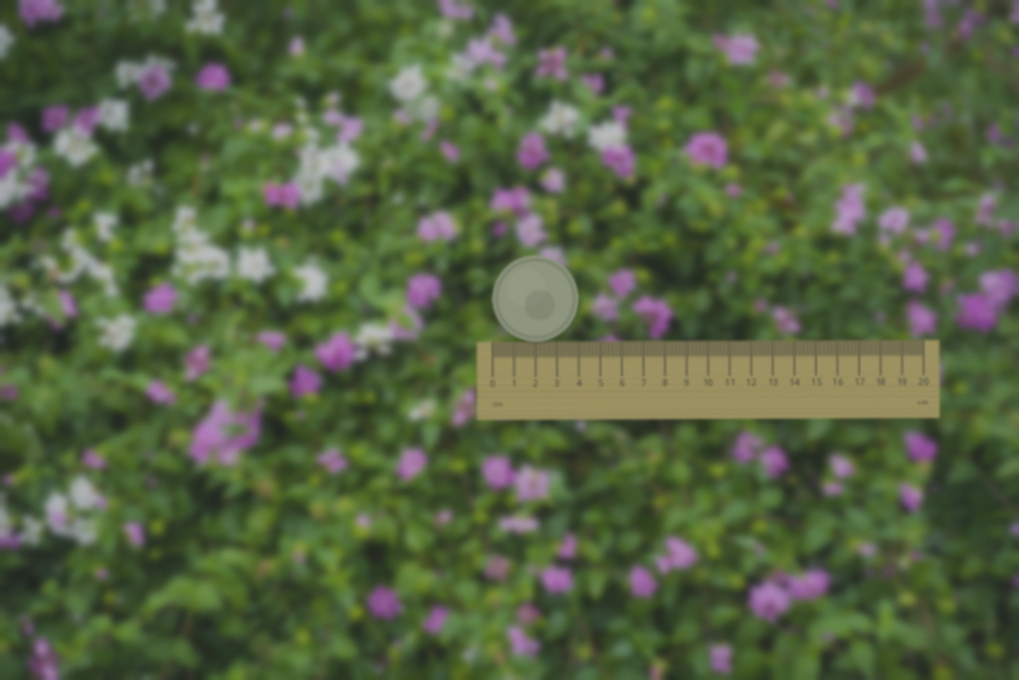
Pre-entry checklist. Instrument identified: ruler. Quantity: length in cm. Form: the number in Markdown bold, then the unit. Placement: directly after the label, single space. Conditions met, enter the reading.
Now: **4** cm
